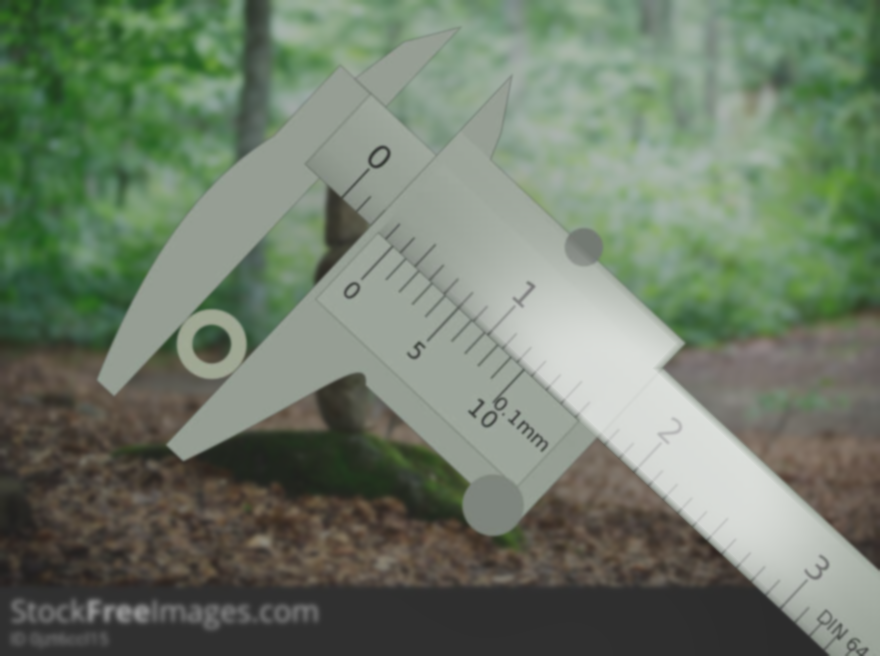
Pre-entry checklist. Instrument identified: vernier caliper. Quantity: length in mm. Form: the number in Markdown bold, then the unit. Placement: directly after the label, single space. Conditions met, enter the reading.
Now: **3.5** mm
